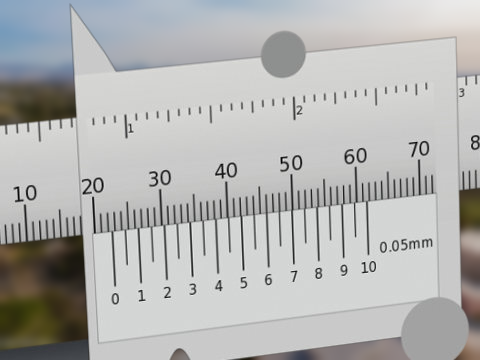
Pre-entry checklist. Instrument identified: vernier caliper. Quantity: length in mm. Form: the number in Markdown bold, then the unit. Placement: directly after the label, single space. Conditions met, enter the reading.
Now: **22.6** mm
